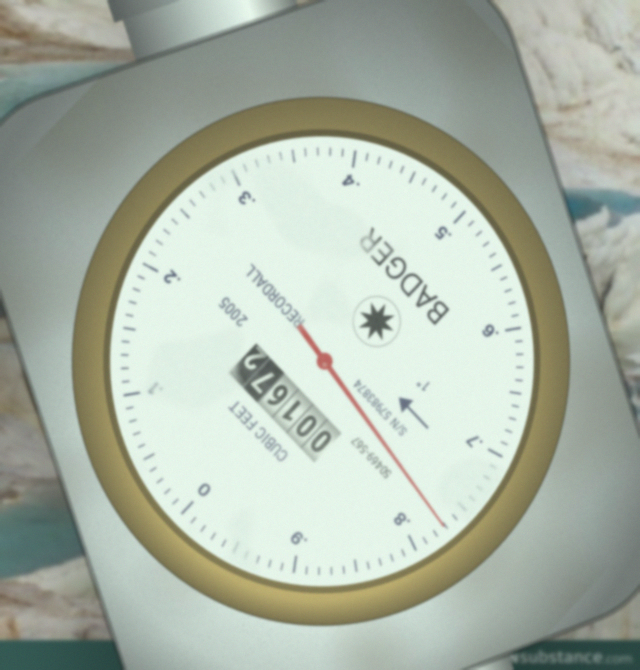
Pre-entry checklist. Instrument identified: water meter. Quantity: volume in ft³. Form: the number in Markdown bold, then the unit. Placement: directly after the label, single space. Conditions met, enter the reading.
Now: **1671.77** ft³
